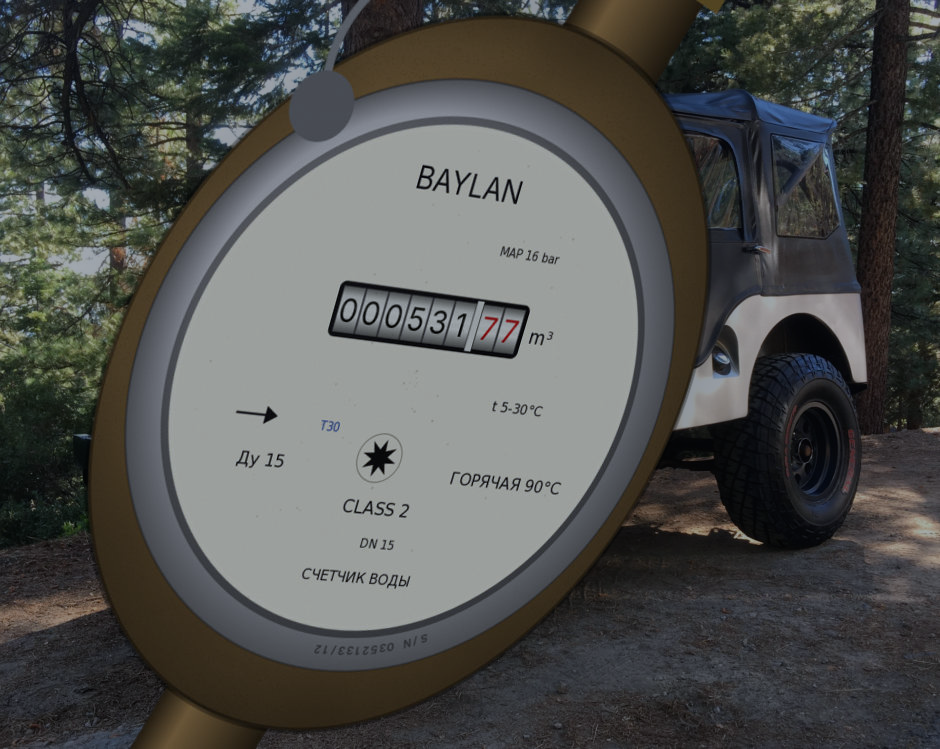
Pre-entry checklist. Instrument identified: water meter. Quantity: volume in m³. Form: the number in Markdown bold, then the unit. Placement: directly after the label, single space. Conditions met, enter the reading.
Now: **531.77** m³
